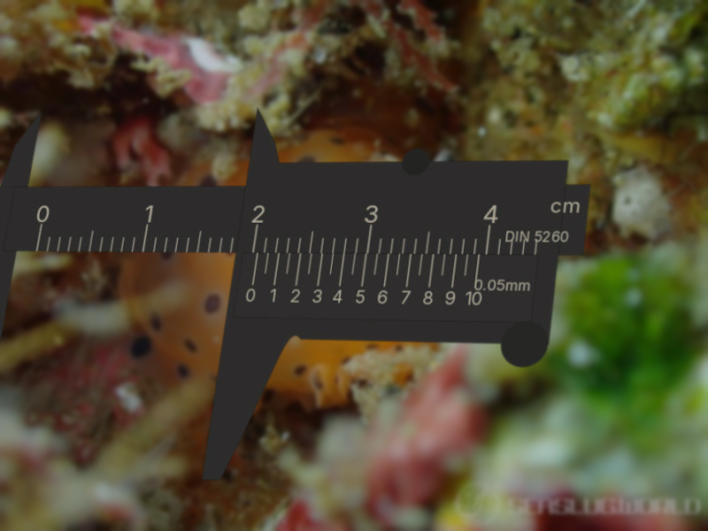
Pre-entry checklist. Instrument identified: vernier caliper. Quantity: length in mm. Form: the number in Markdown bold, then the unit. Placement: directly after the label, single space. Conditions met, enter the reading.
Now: **20.4** mm
